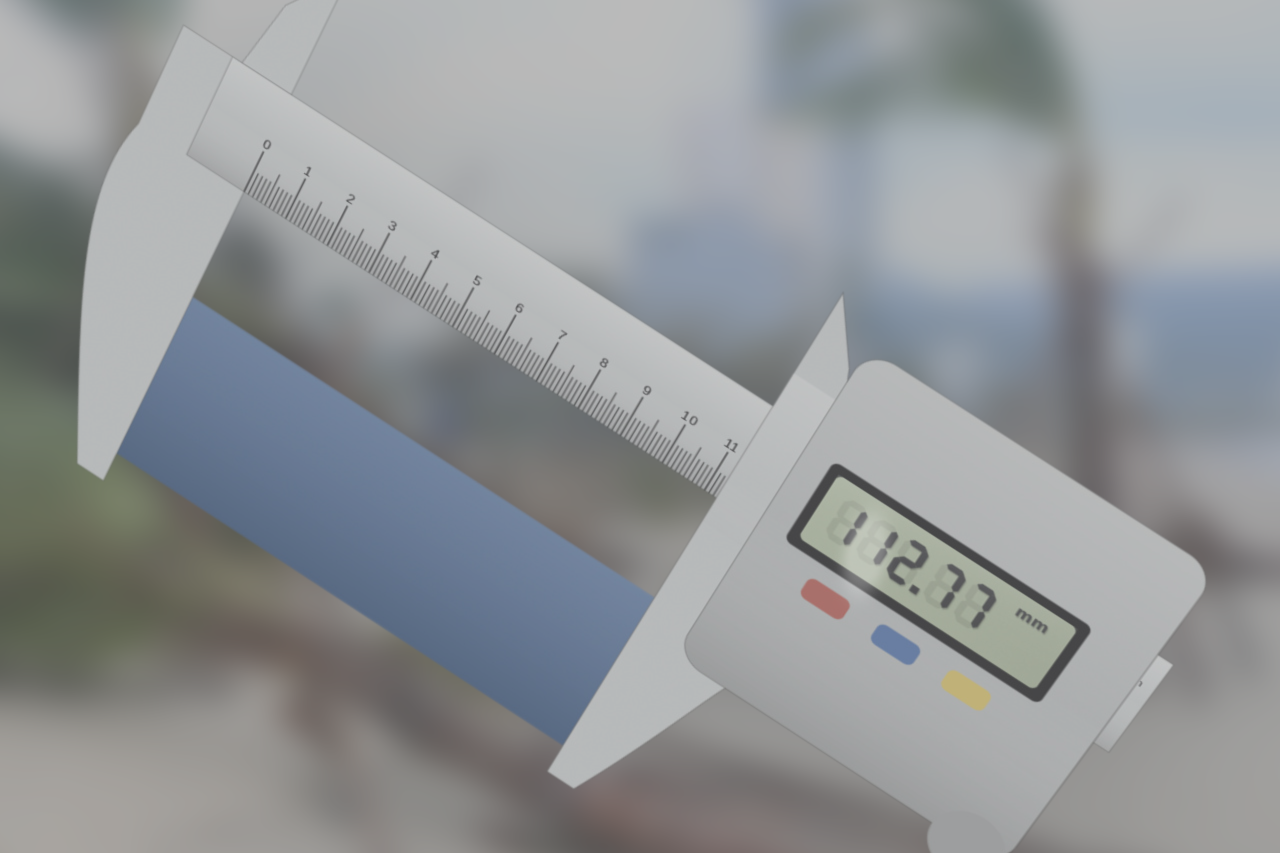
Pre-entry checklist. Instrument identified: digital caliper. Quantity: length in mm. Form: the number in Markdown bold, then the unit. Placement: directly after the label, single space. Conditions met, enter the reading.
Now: **112.77** mm
